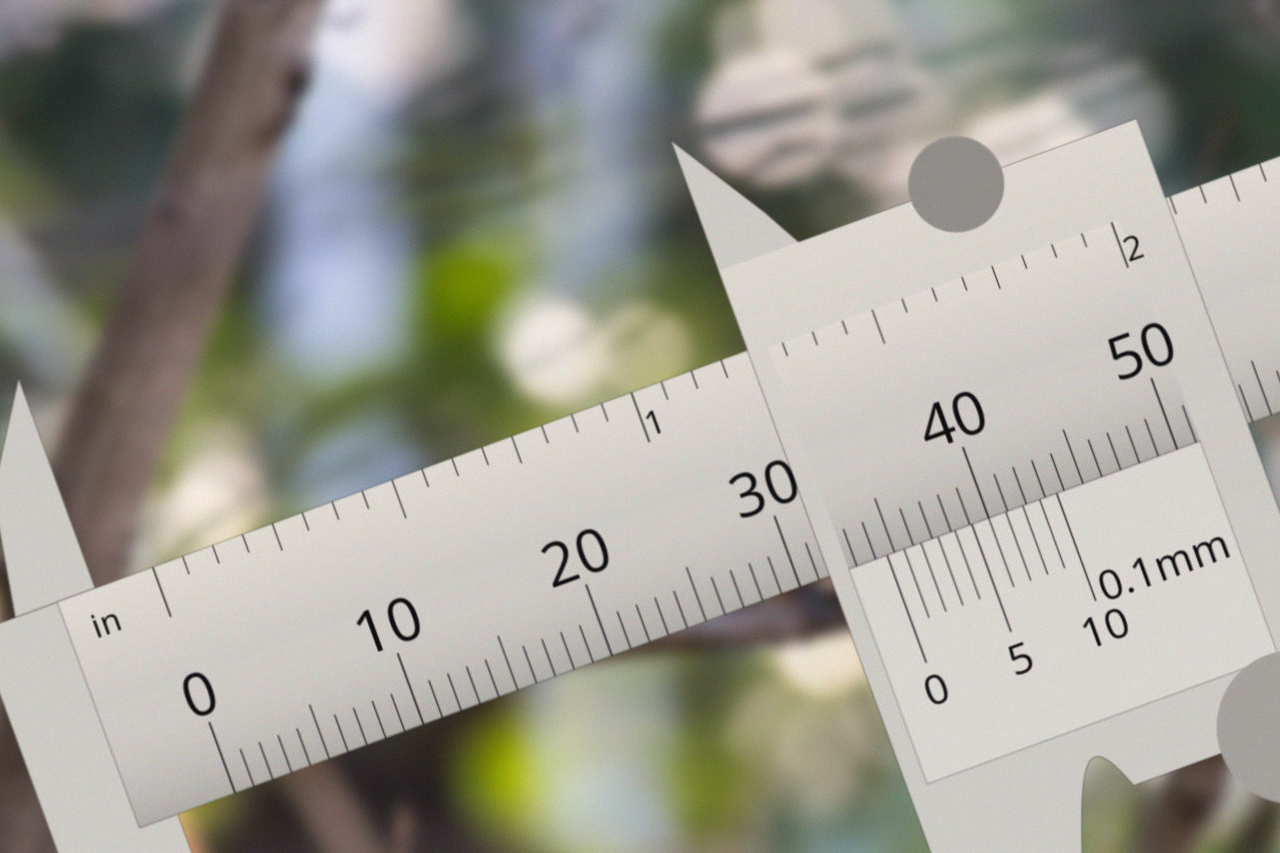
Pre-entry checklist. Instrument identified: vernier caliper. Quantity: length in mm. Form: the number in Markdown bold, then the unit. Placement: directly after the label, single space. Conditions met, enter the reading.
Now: **34.6** mm
